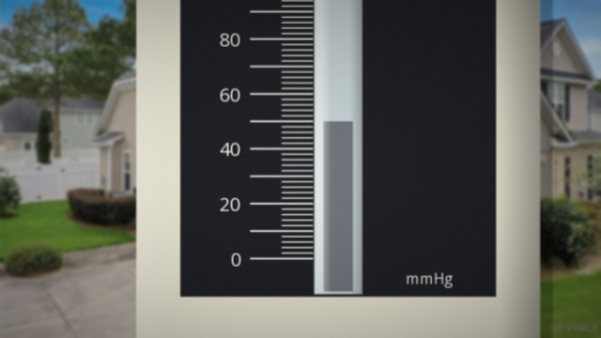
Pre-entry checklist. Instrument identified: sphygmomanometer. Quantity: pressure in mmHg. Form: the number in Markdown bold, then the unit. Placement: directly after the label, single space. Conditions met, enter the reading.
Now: **50** mmHg
